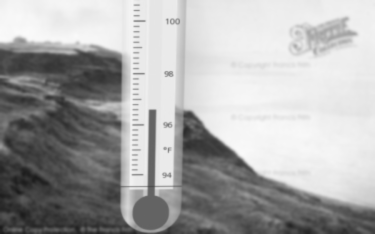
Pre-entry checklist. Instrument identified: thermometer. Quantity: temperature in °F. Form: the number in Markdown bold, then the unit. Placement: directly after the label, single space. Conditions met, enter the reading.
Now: **96.6** °F
